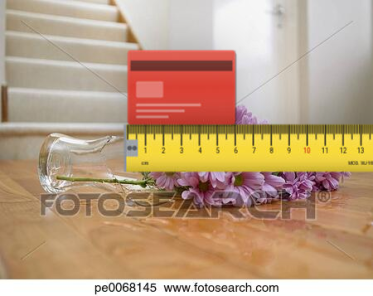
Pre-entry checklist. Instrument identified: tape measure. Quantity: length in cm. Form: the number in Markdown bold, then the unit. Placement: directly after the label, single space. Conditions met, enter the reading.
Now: **6** cm
